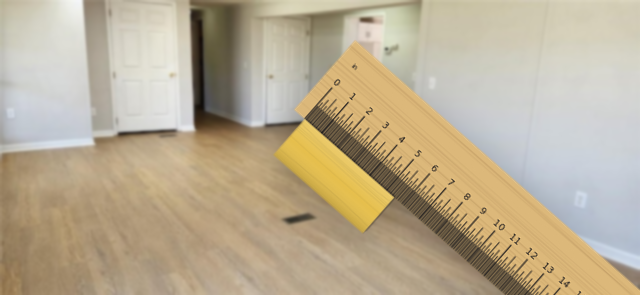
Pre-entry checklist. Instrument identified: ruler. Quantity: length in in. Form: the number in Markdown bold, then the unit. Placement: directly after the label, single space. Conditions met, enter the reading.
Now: **5.5** in
